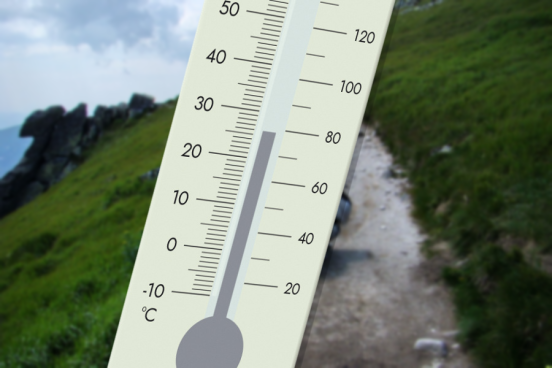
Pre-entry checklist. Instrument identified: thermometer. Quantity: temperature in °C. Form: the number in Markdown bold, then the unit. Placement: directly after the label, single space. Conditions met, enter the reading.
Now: **26** °C
